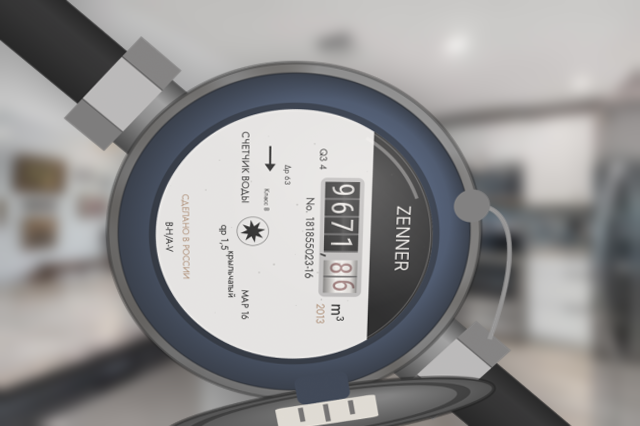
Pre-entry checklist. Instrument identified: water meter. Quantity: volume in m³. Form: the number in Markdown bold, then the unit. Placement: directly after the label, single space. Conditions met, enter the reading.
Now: **9671.86** m³
